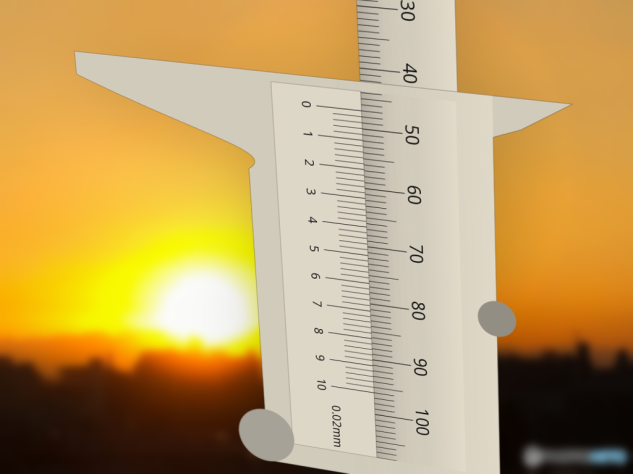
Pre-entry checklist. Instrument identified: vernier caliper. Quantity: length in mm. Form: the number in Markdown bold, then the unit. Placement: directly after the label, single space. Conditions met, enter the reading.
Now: **47.0** mm
